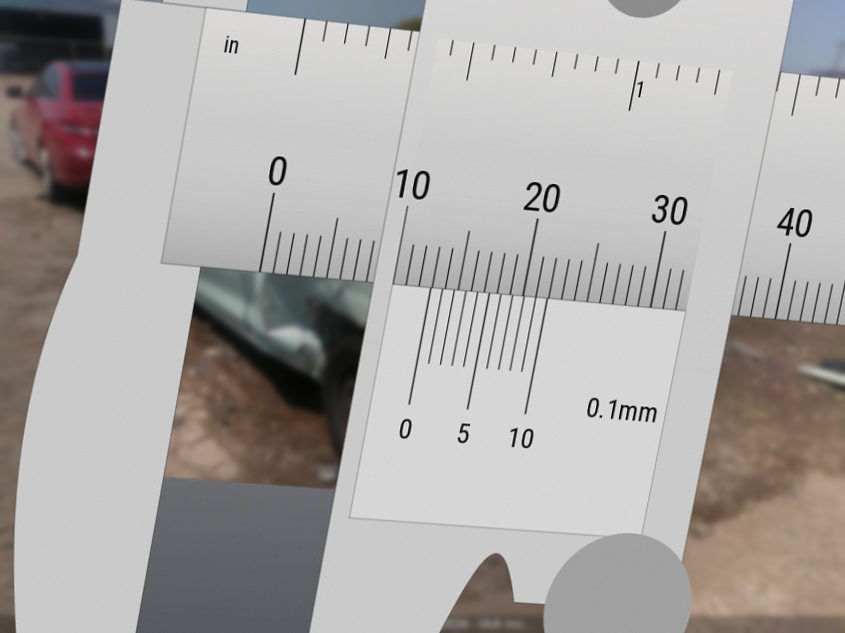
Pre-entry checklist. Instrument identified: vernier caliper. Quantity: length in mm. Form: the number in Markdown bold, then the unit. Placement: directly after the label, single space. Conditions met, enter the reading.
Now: **12.9** mm
